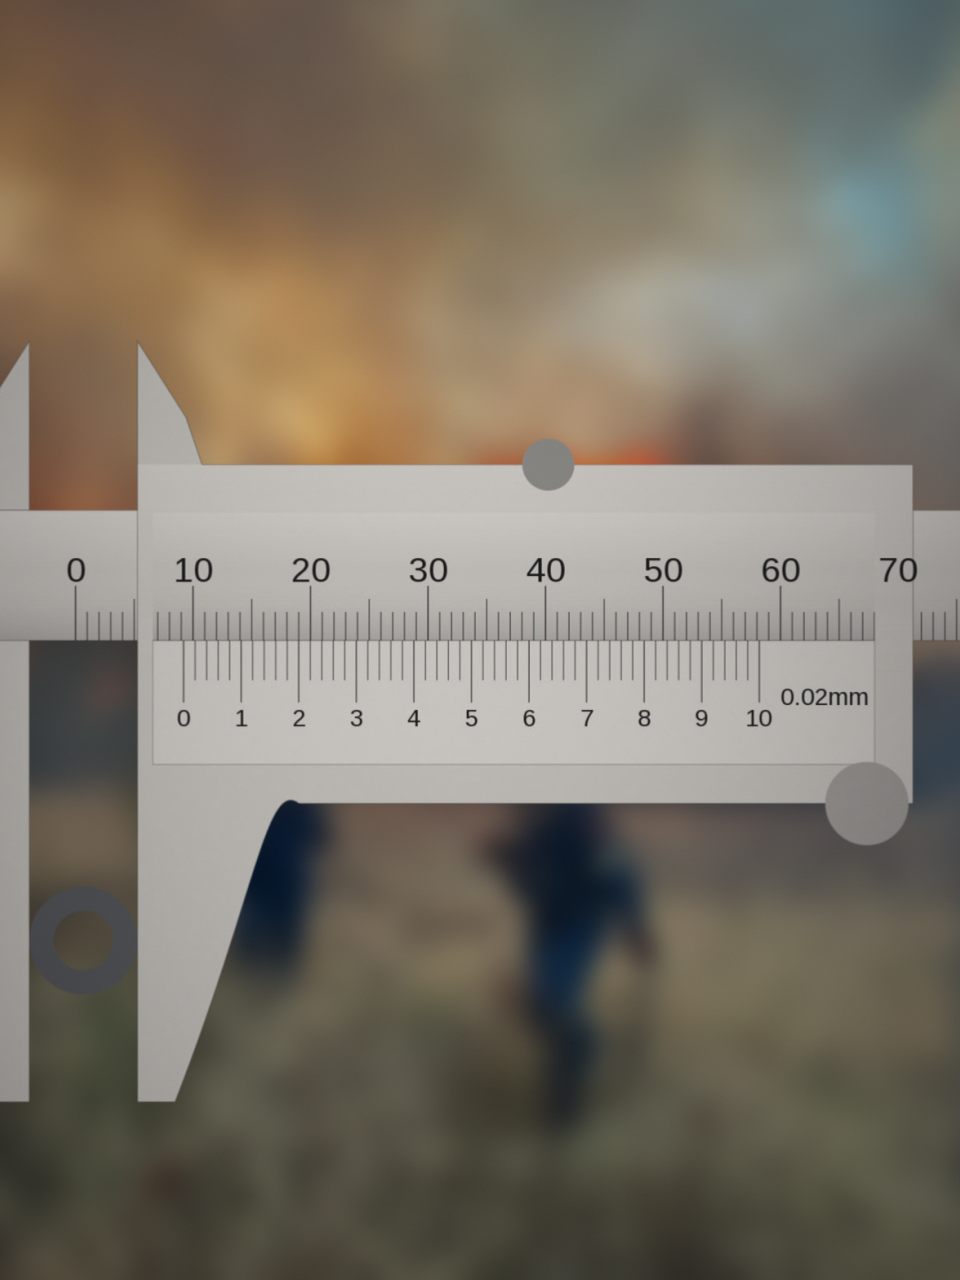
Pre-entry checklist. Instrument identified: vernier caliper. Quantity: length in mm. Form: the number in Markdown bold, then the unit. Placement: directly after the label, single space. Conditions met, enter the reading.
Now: **9.2** mm
